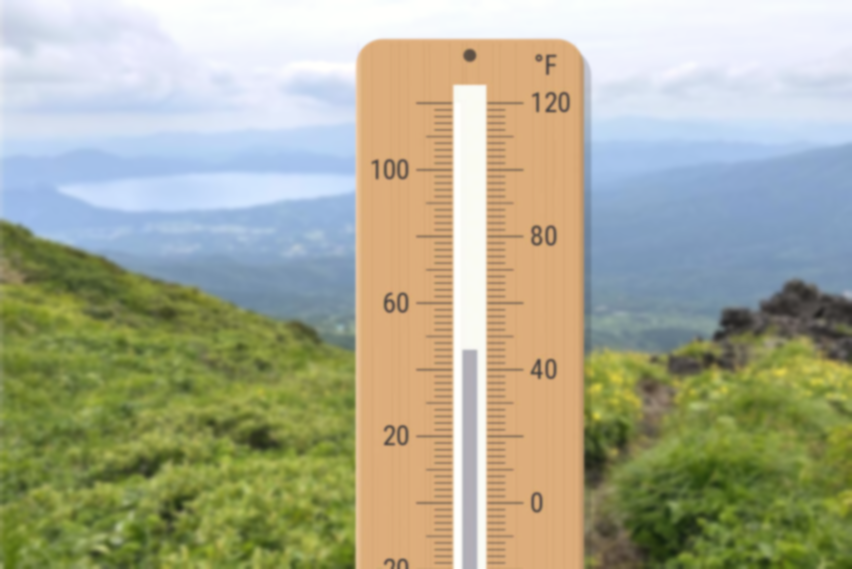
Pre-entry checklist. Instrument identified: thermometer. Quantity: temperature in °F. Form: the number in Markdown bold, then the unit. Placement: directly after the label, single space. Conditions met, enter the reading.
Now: **46** °F
